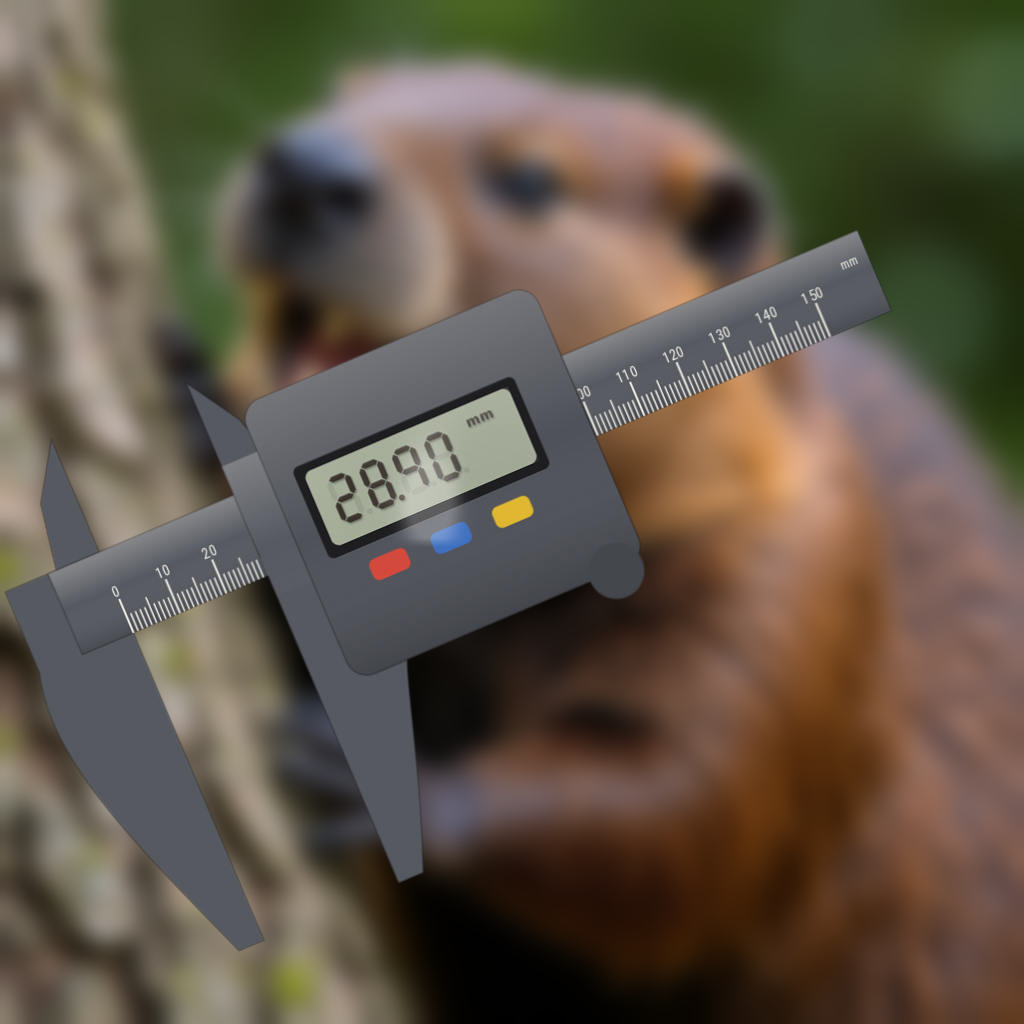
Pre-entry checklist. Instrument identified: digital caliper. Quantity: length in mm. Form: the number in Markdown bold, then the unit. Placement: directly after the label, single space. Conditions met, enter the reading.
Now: **28.90** mm
